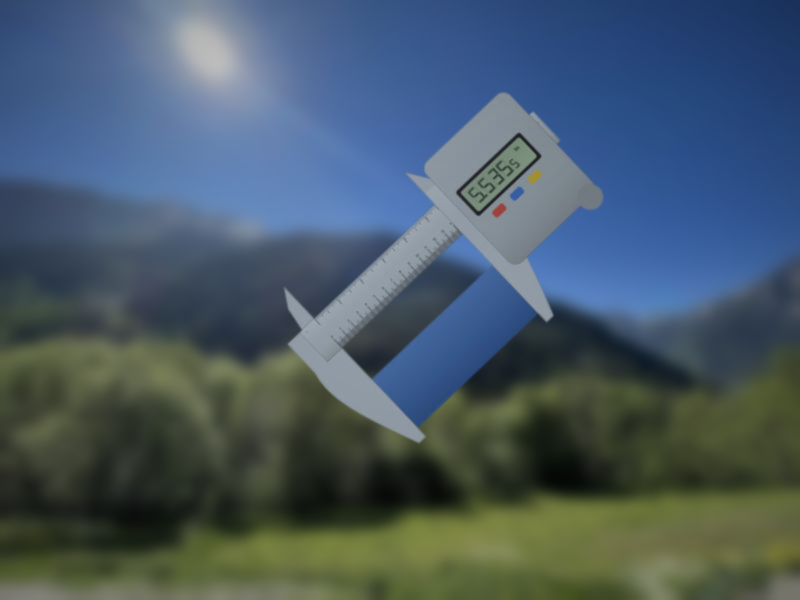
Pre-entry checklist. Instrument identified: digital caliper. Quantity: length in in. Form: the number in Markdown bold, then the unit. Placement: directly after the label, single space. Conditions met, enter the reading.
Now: **5.5355** in
